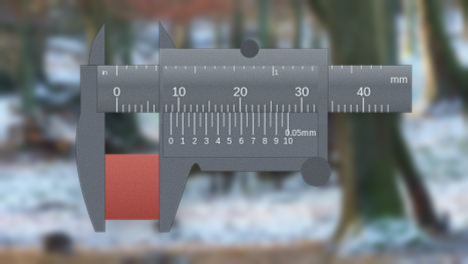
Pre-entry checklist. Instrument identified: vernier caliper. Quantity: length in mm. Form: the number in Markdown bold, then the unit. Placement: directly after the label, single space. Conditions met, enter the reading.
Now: **8.8** mm
